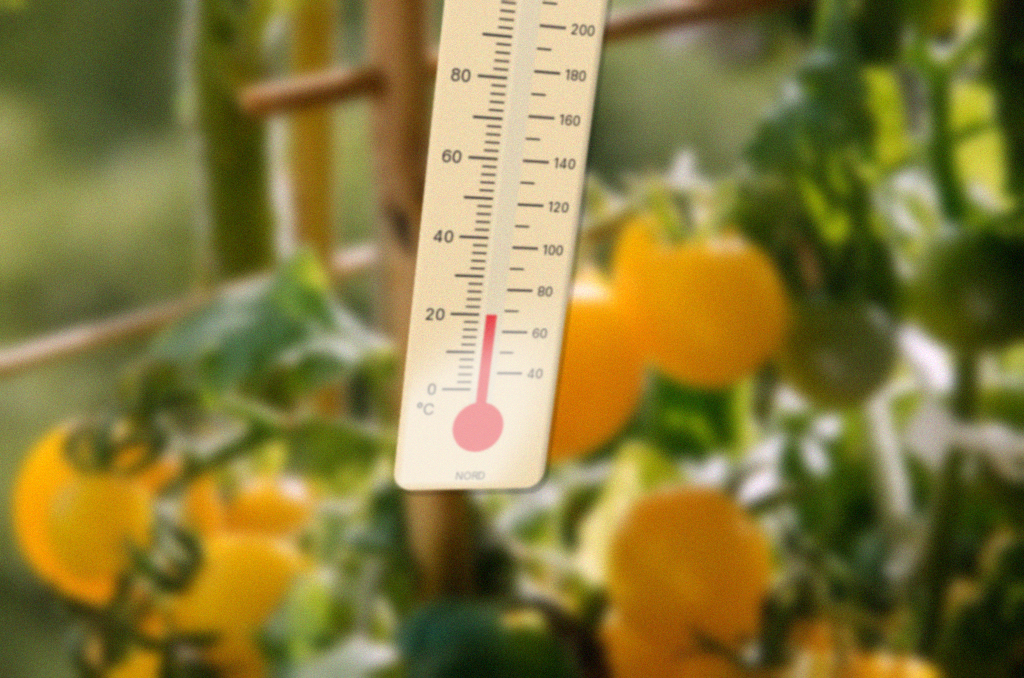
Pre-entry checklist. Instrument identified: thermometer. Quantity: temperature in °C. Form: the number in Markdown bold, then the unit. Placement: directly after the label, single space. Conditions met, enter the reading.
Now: **20** °C
